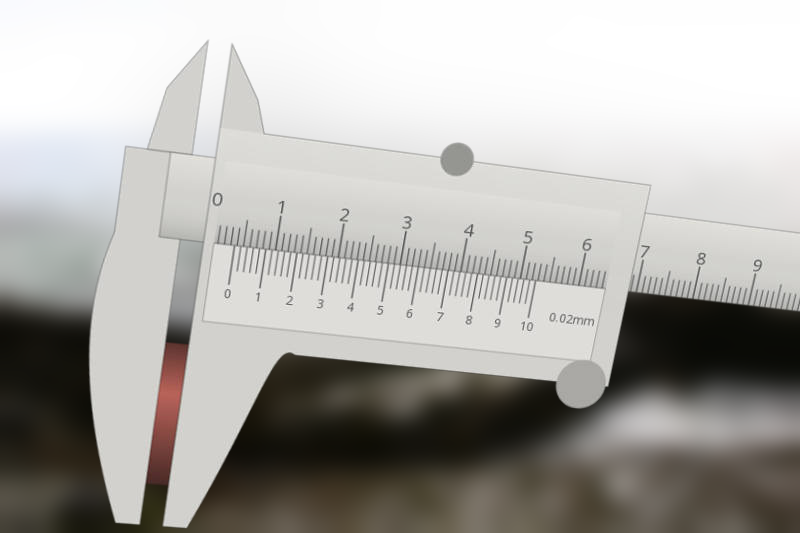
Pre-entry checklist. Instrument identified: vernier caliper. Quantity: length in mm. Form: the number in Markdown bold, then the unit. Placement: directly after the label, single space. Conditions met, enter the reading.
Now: **3.6** mm
